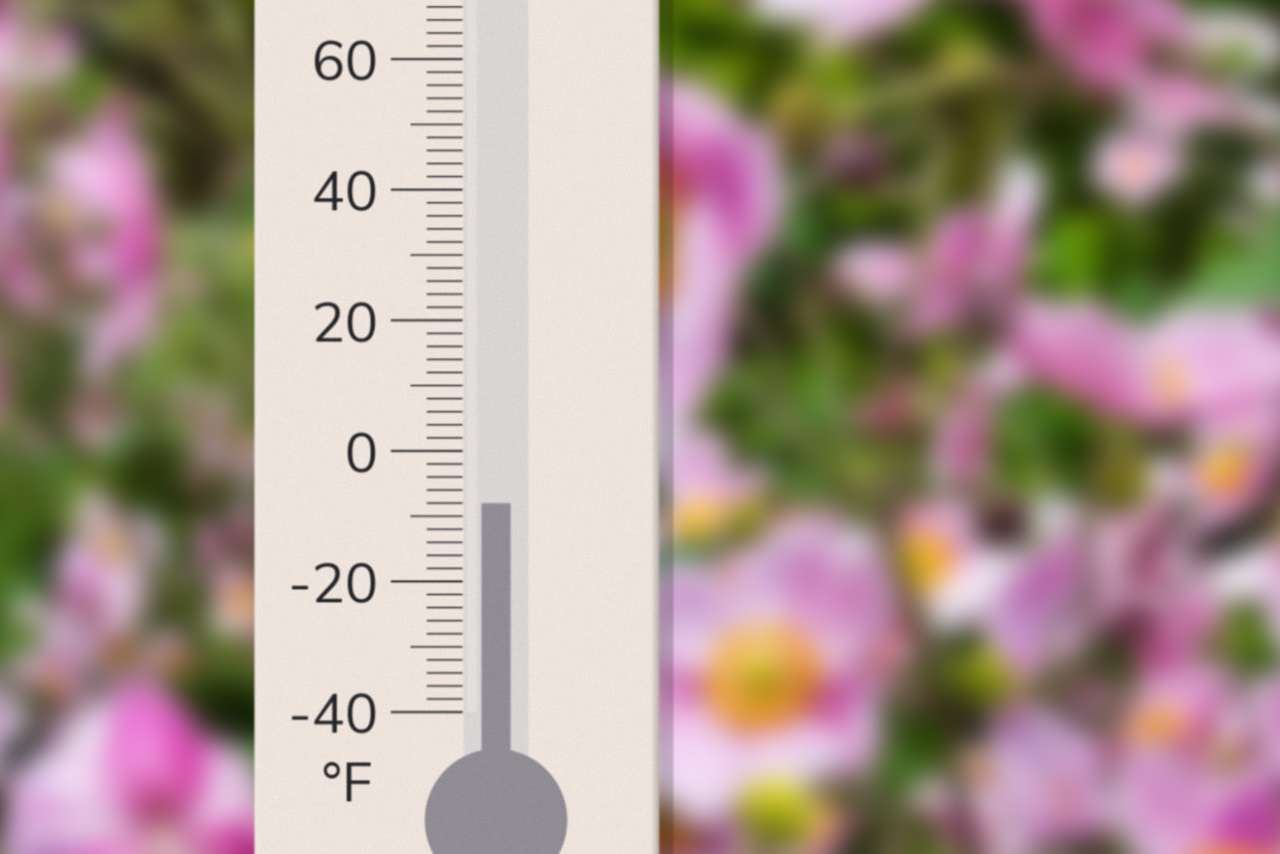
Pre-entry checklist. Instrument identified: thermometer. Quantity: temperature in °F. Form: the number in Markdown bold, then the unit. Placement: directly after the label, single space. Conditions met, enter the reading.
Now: **-8** °F
